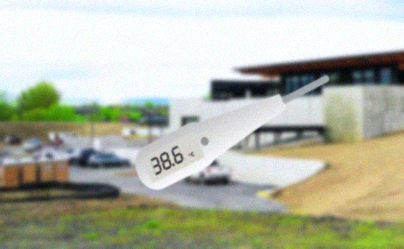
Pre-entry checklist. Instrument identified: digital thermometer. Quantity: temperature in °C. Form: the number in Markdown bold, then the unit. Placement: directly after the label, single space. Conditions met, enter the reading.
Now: **38.6** °C
